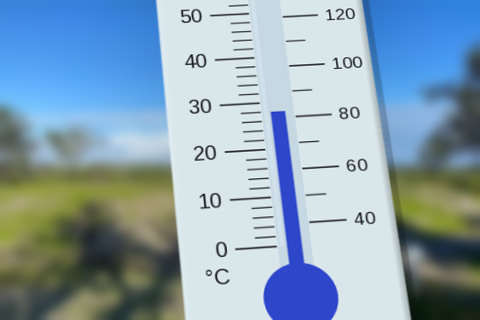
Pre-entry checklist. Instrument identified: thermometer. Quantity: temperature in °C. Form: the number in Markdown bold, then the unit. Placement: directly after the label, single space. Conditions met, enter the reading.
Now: **28** °C
